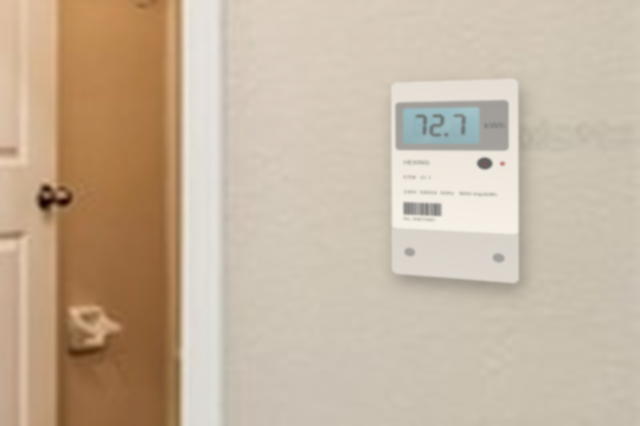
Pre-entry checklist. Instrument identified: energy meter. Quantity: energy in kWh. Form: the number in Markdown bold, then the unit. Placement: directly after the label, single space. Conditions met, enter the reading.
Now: **72.7** kWh
